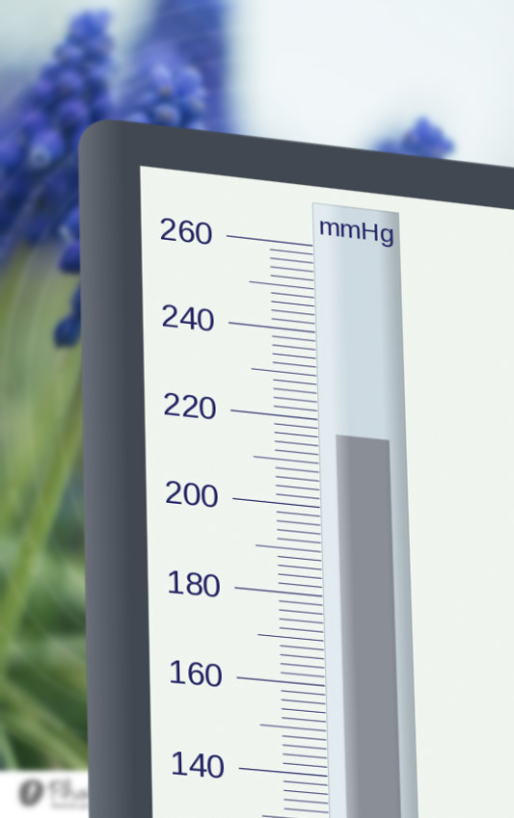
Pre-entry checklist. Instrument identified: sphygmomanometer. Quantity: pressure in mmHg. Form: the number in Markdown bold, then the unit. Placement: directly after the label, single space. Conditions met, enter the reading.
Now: **217** mmHg
